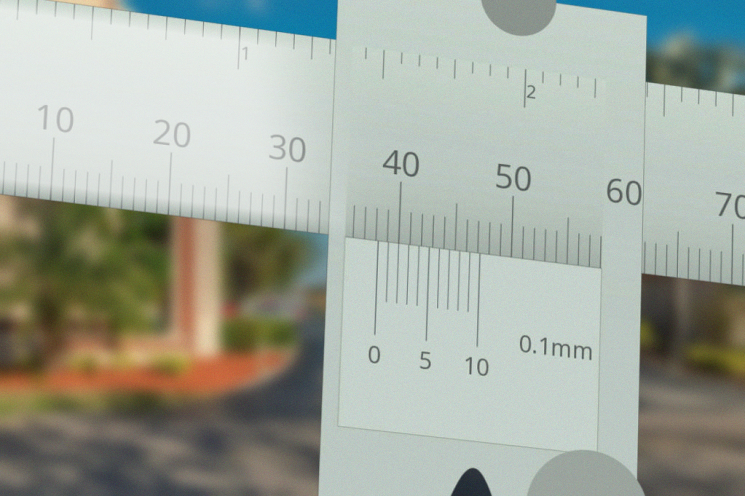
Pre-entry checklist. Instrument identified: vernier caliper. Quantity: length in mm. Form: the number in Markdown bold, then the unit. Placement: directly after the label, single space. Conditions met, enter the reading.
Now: **38.2** mm
